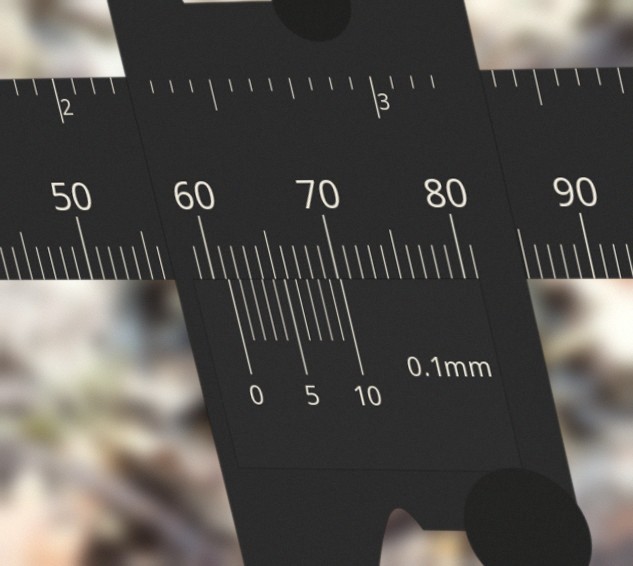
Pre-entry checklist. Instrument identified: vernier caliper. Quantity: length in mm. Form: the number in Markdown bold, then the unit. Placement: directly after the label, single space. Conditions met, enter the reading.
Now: **61.2** mm
